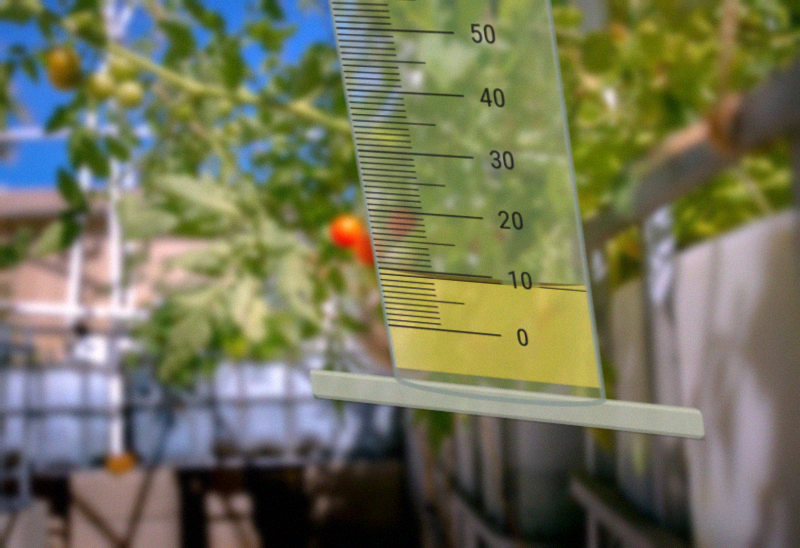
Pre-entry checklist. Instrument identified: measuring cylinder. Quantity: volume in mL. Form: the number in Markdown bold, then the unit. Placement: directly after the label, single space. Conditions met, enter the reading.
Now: **9** mL
